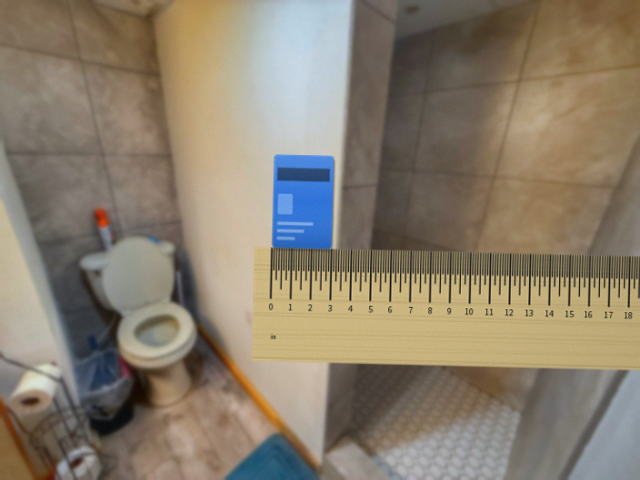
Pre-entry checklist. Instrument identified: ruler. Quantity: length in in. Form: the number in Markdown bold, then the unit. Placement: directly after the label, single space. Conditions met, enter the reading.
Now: **3** in
